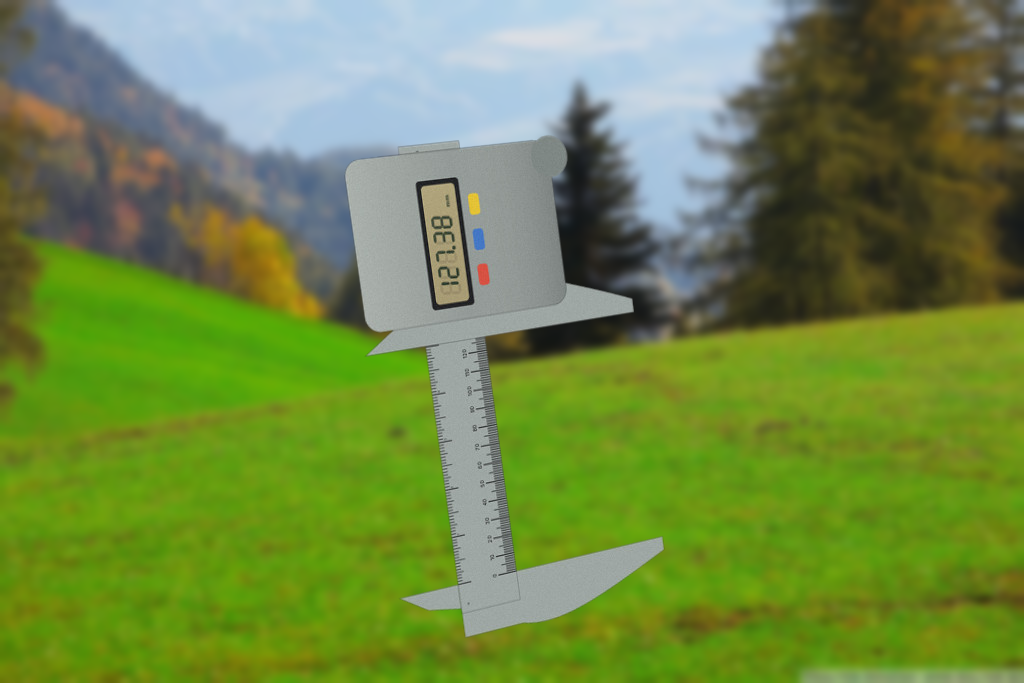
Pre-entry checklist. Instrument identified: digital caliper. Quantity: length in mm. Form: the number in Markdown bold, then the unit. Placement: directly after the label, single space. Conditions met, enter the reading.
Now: **127.38** mm
